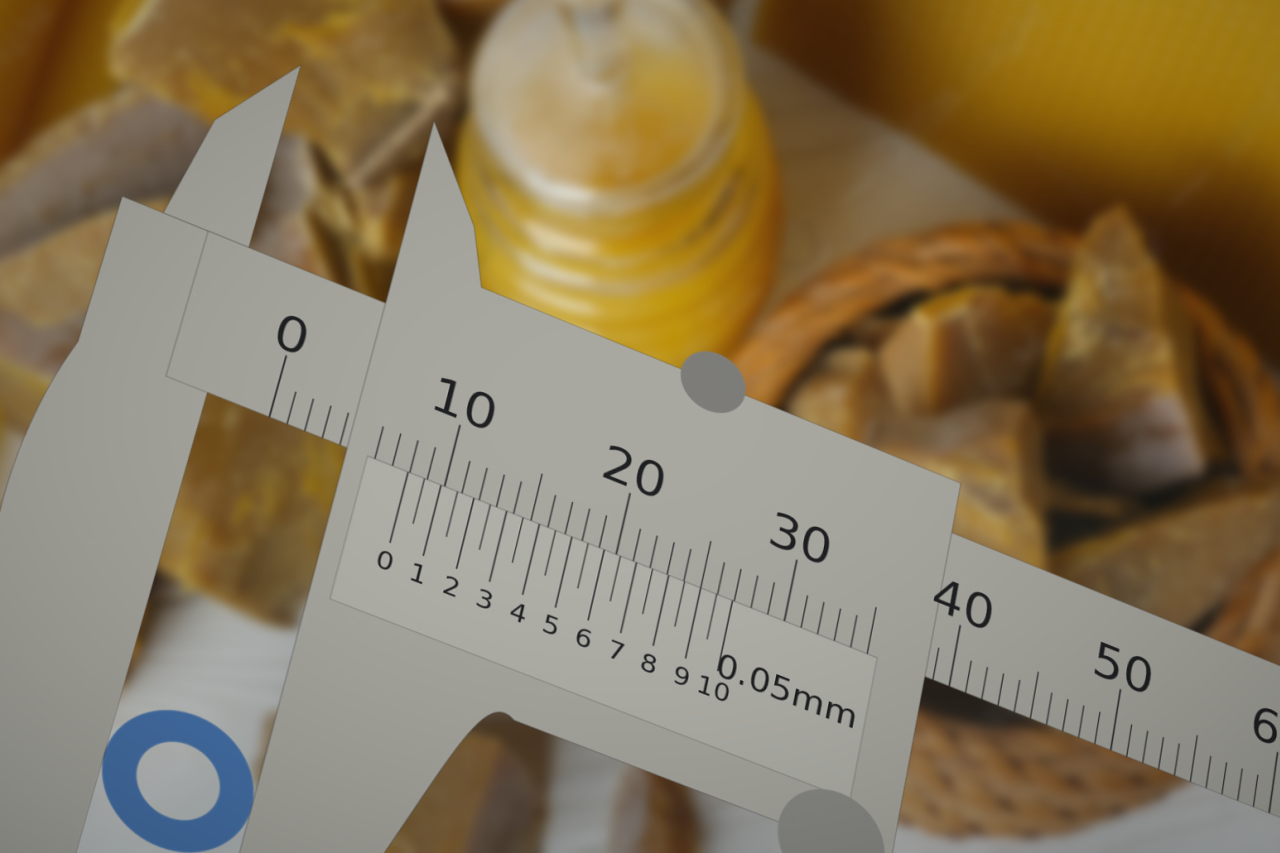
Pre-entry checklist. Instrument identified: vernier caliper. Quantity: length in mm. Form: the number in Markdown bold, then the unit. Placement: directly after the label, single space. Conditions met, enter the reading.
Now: **7.9** mm
